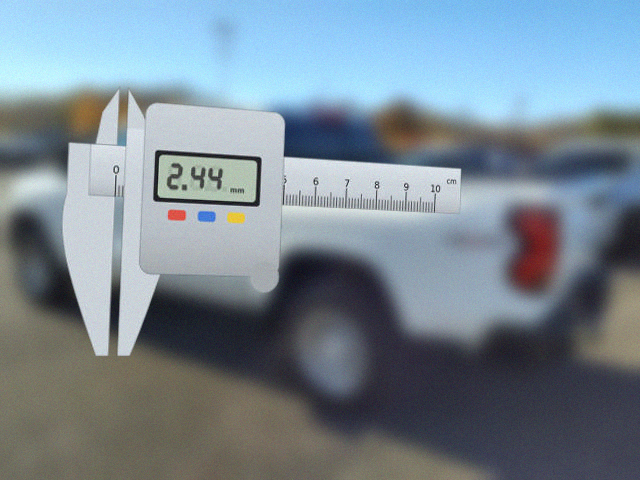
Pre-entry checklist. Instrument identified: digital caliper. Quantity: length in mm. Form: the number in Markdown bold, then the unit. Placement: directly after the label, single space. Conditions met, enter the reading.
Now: **2.44** mm
